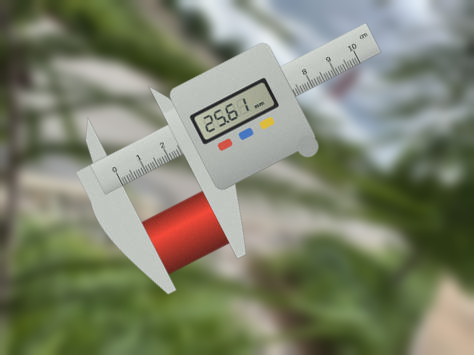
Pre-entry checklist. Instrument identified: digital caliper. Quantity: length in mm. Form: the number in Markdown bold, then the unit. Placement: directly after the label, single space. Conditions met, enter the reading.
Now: **25.61** mm
